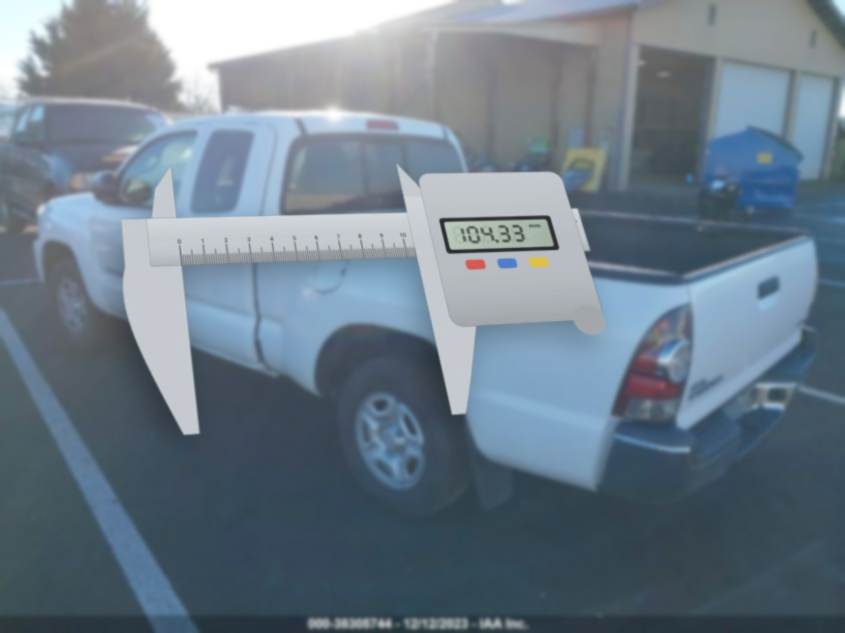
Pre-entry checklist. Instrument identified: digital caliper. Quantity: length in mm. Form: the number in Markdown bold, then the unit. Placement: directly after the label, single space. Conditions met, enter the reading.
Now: **104.33** mm
